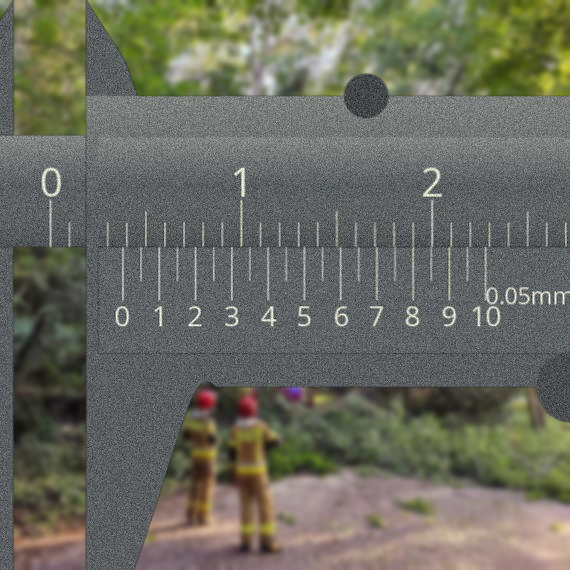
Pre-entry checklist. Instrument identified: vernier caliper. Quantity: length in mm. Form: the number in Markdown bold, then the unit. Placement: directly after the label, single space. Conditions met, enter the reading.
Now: **3.8** mm
